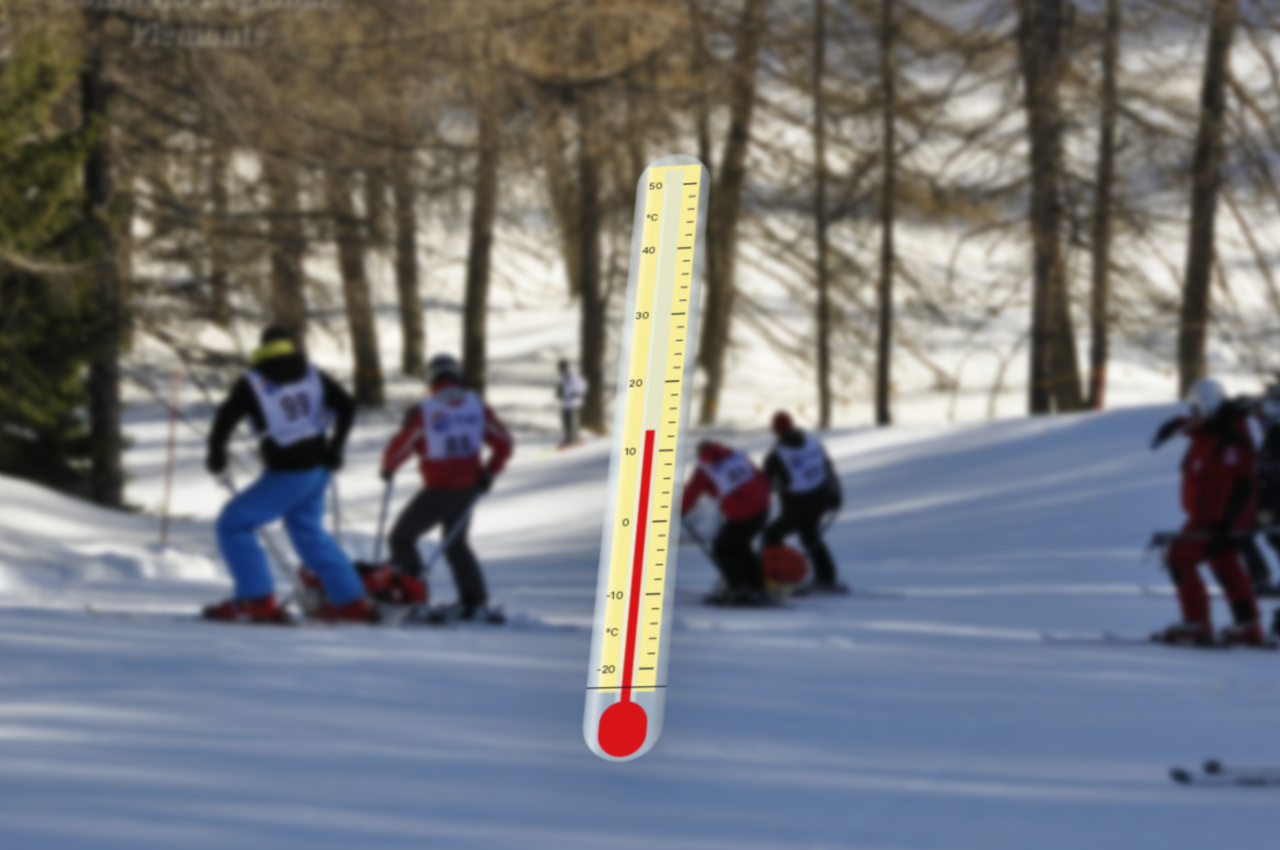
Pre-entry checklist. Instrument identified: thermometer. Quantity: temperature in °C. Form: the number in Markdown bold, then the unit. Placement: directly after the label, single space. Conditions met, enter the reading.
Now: **13** °C
